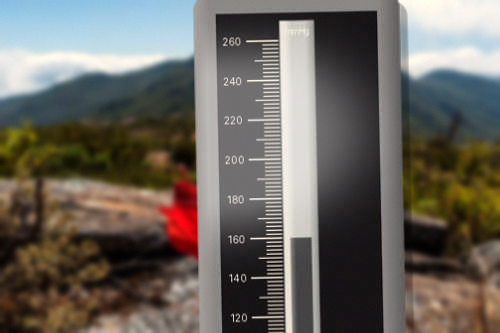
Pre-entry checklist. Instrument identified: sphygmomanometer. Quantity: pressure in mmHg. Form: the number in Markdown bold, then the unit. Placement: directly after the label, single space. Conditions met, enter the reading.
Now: **160** mmHg
